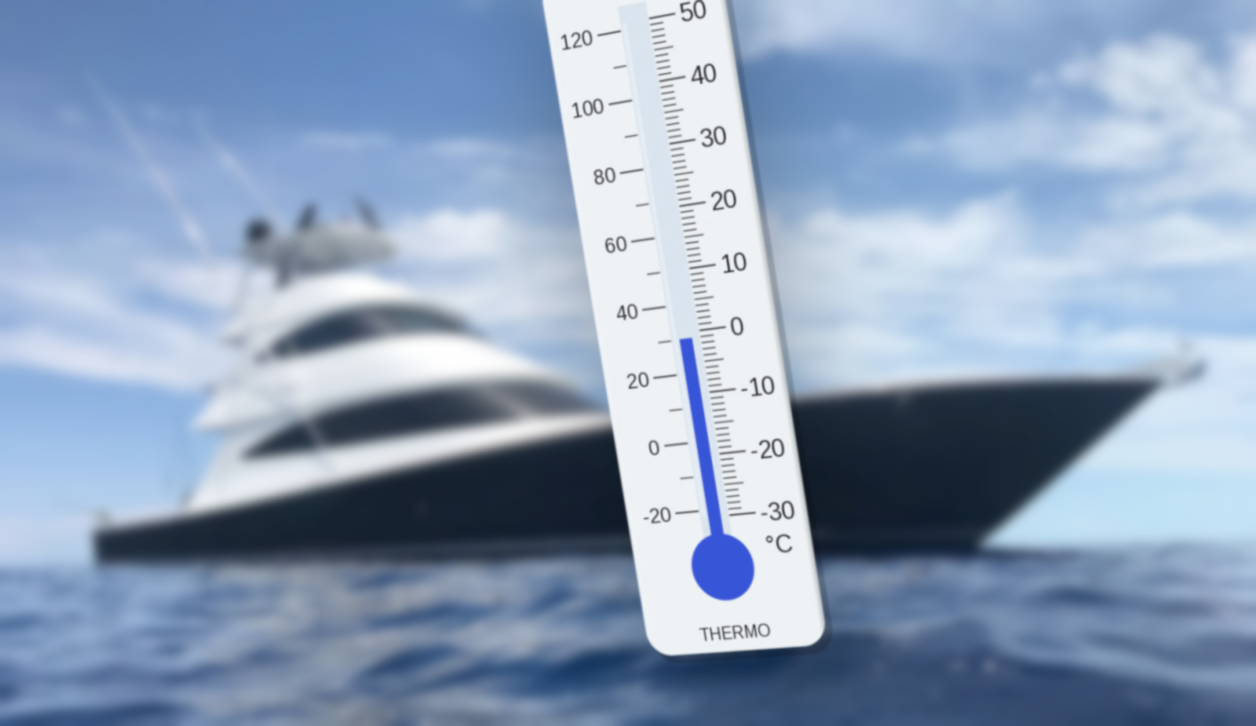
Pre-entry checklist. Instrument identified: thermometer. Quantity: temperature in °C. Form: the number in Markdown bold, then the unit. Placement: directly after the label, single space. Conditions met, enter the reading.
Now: **-1** °C
